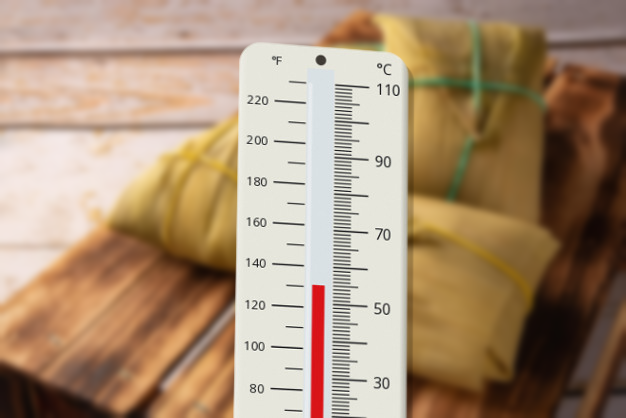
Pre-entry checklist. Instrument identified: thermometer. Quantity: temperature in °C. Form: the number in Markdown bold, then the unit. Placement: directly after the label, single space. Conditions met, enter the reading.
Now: **55** °C
